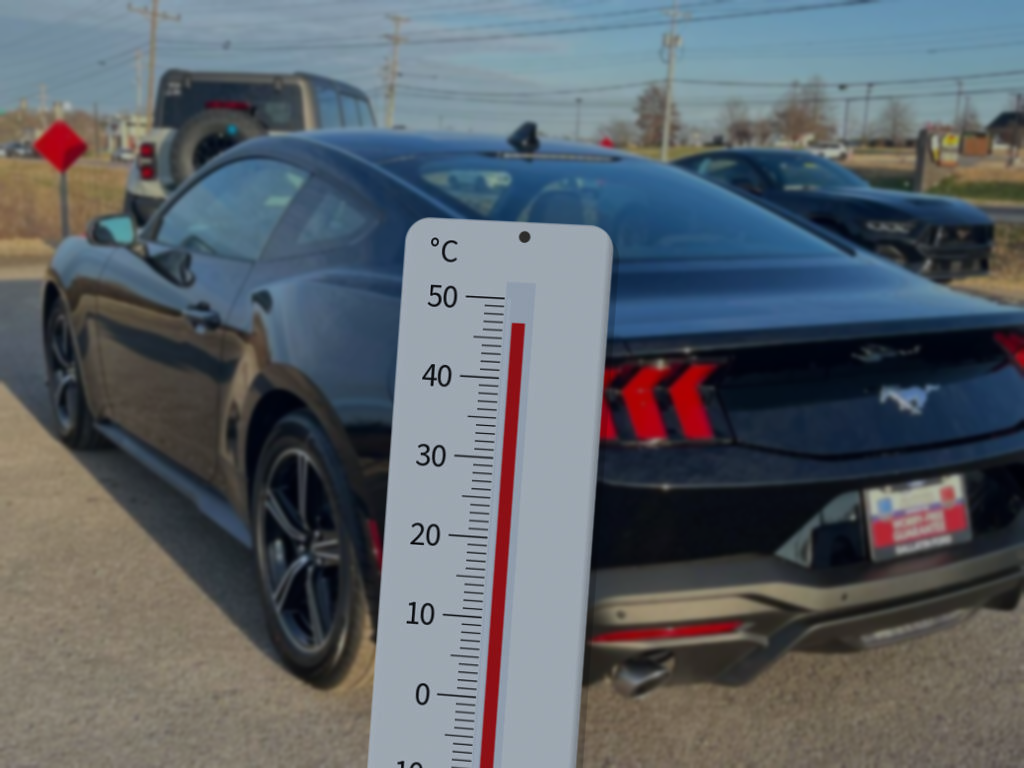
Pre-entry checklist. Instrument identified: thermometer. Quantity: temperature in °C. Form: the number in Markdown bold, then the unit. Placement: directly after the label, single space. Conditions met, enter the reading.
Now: **47** °C
